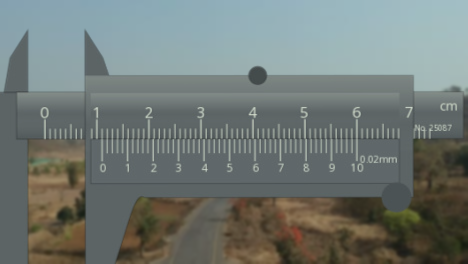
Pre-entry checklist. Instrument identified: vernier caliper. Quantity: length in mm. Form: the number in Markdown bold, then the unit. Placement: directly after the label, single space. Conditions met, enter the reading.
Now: **11.0** mm
